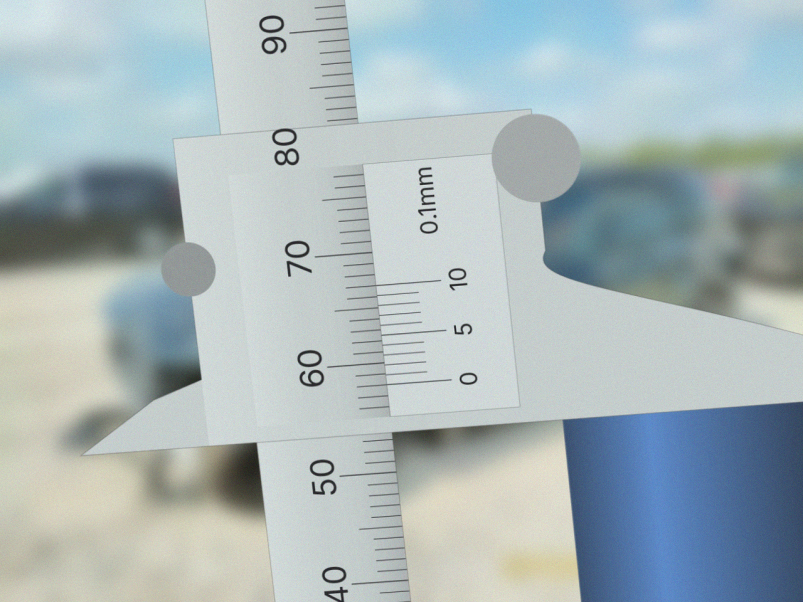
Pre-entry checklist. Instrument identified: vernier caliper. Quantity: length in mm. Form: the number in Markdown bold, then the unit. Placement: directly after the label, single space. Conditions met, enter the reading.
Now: **58.0** mm
